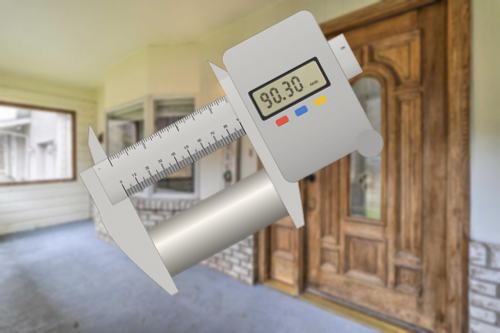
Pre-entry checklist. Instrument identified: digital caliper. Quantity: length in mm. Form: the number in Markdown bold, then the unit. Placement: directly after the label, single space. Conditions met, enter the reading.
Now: **90.30** mm
